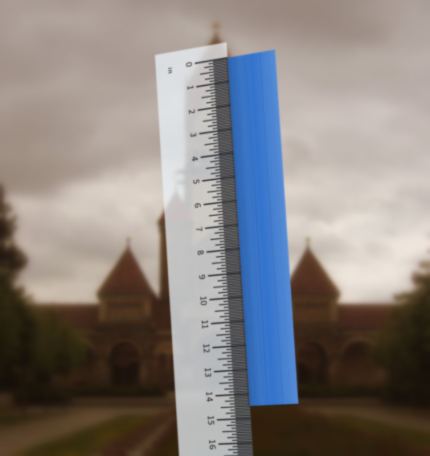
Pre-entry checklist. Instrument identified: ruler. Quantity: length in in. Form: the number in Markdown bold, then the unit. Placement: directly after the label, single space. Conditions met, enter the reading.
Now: **14.5** in
